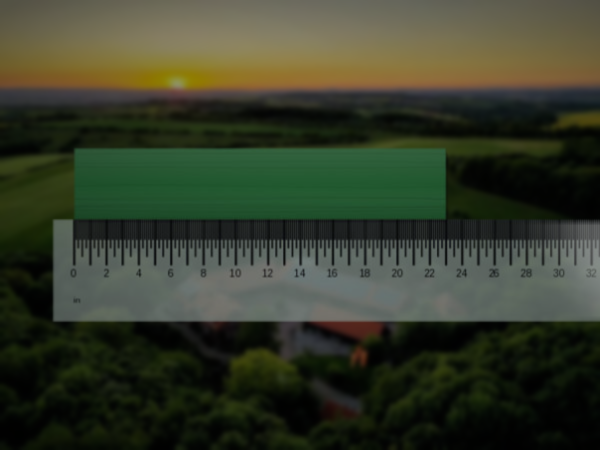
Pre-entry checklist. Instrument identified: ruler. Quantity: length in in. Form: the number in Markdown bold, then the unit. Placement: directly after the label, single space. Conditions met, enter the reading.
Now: **23** in
